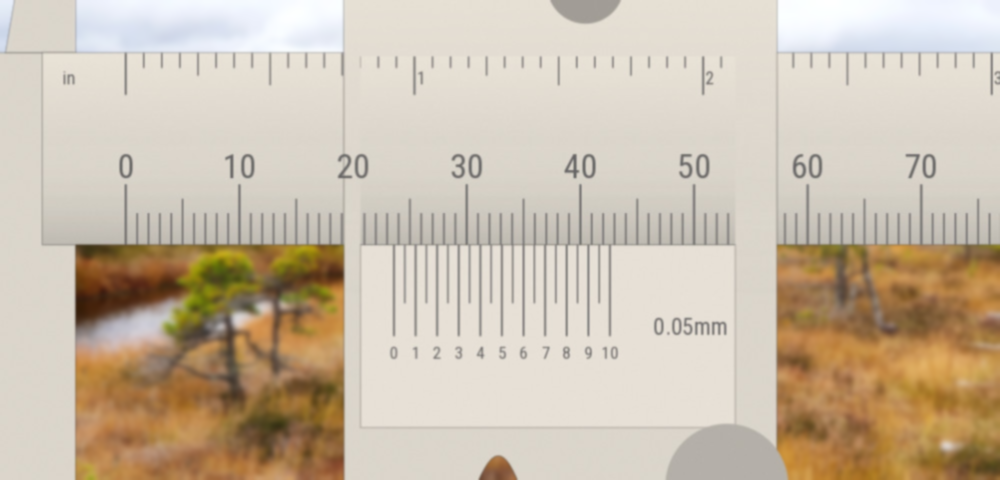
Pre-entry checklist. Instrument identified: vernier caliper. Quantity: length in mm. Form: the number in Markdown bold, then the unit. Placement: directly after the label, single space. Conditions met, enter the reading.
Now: **23.6** mm
